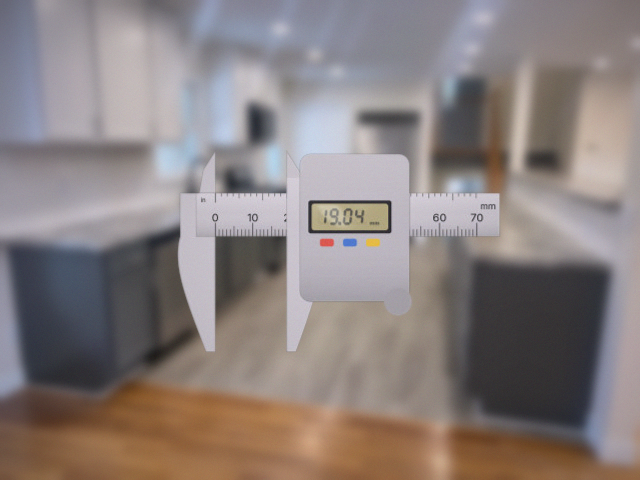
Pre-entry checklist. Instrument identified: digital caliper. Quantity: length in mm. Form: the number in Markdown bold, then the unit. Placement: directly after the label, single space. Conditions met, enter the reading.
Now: **19.04** mm
